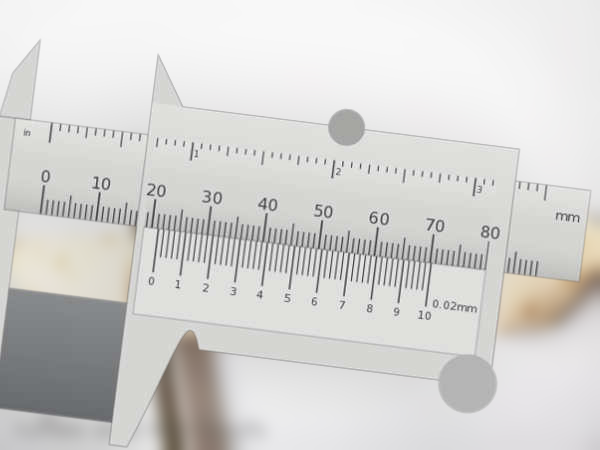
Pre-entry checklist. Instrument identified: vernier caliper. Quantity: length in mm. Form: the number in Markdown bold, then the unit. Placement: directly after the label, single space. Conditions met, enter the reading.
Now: **21.2** mm
